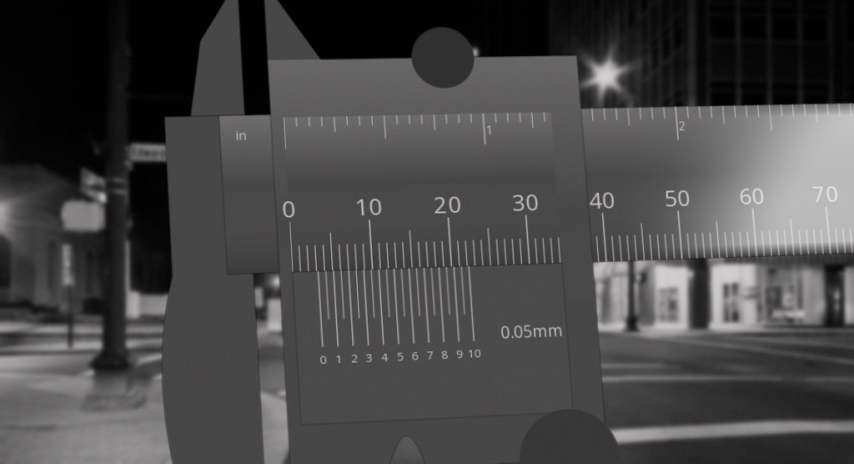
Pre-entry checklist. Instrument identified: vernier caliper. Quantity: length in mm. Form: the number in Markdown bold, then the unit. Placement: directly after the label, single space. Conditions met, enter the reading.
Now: **3.2** mm
